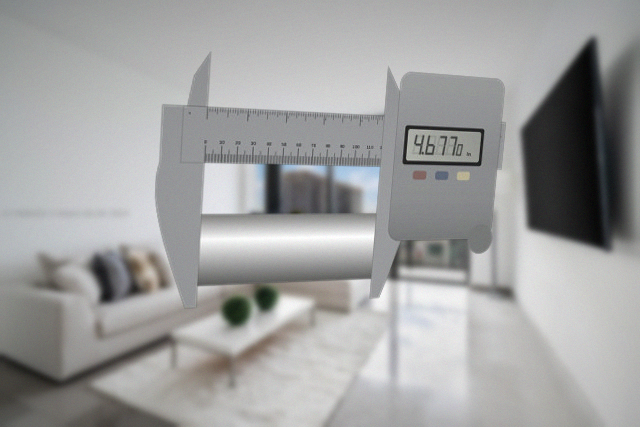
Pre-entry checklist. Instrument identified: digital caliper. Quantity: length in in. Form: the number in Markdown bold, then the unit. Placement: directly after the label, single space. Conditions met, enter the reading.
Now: **4.6770** in
